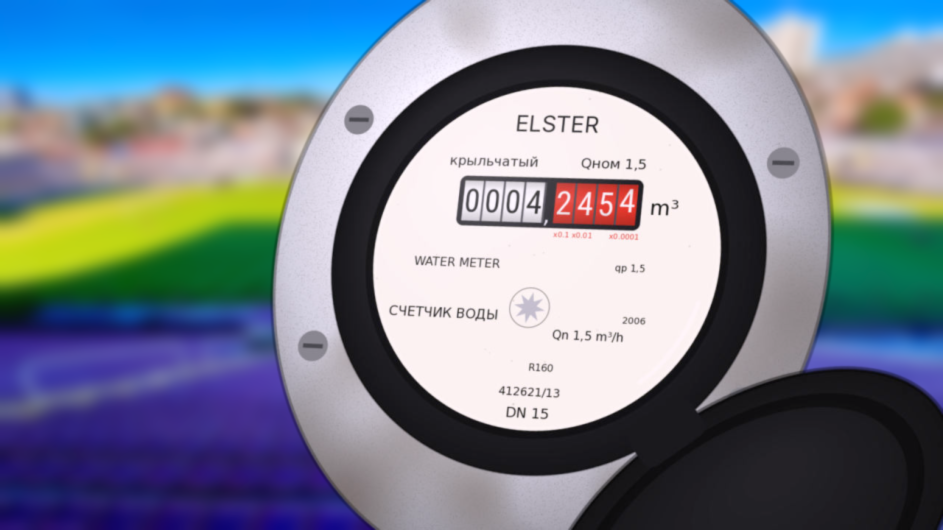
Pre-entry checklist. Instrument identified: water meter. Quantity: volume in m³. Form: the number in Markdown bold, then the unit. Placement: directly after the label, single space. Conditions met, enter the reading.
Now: **4.2454** m³
